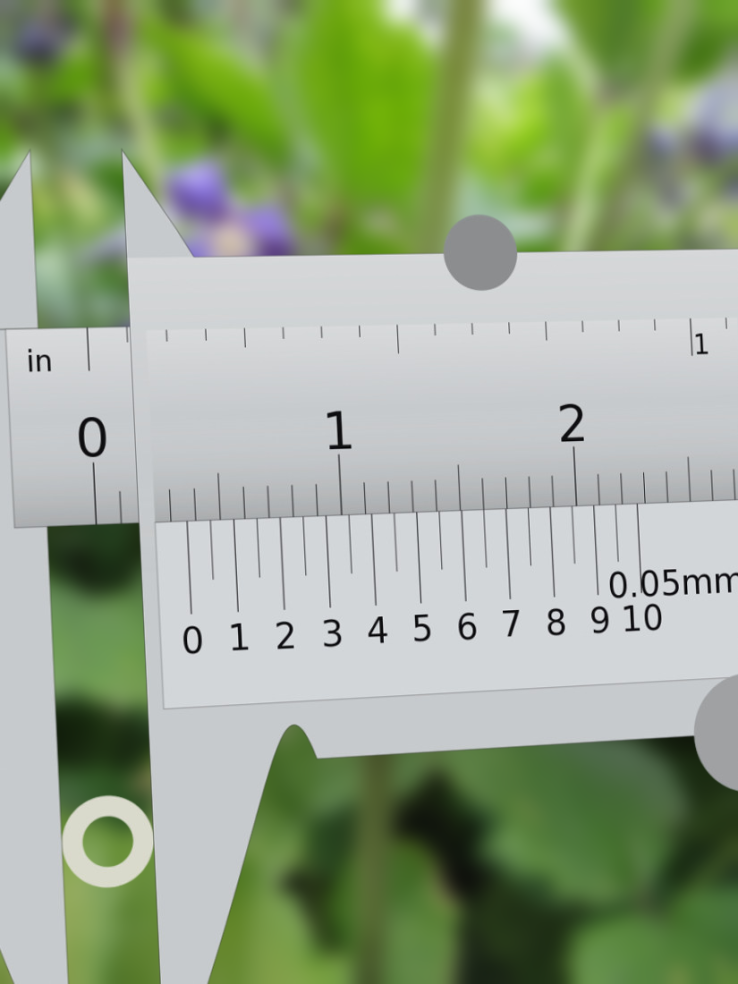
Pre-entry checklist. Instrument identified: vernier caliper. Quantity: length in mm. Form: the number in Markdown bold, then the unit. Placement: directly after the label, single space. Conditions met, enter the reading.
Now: **3.65** mm
